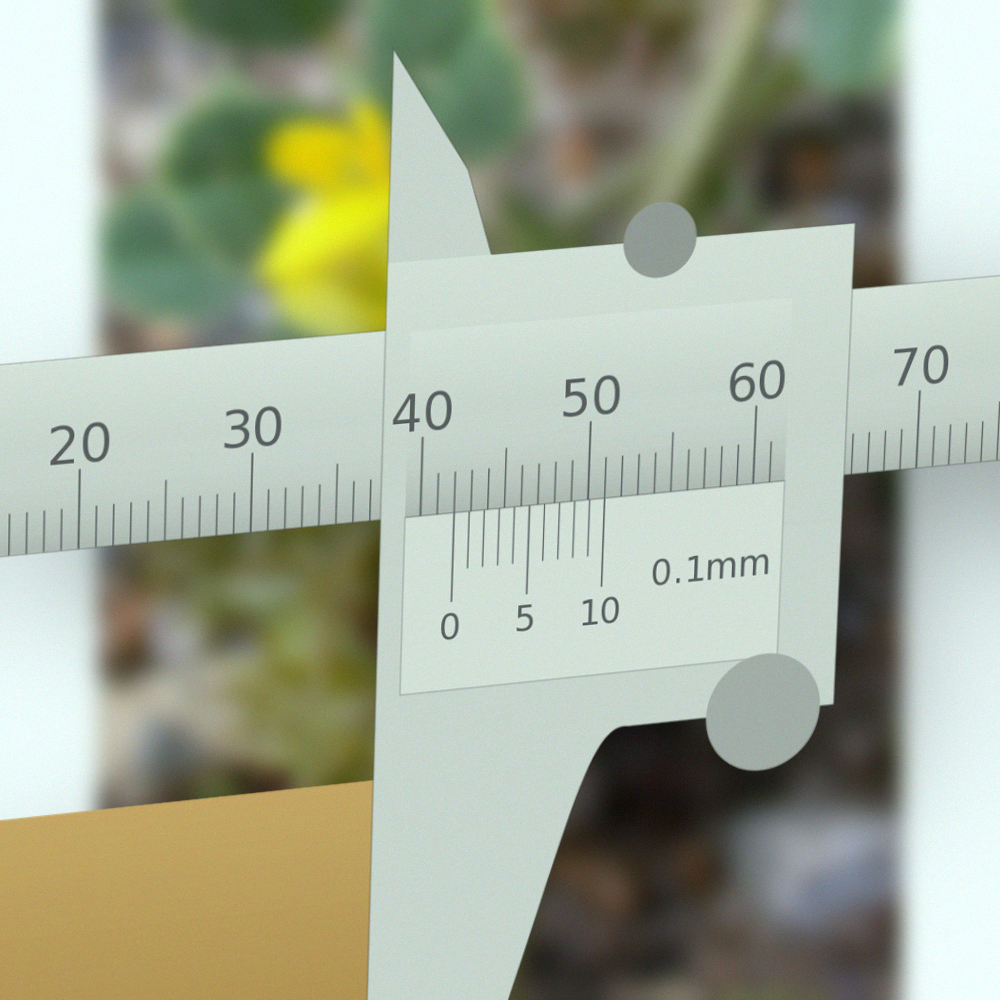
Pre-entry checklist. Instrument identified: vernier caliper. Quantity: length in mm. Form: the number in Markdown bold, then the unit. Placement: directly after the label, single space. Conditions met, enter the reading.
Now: **42.0** mm
